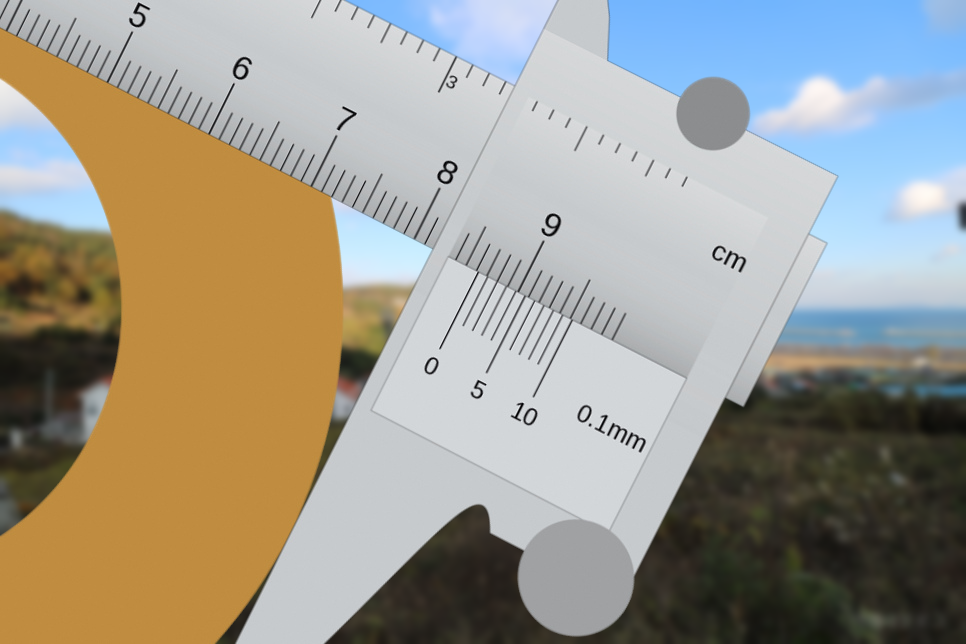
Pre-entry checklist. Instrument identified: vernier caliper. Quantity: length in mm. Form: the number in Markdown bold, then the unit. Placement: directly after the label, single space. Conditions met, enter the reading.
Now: **86.2** mm
